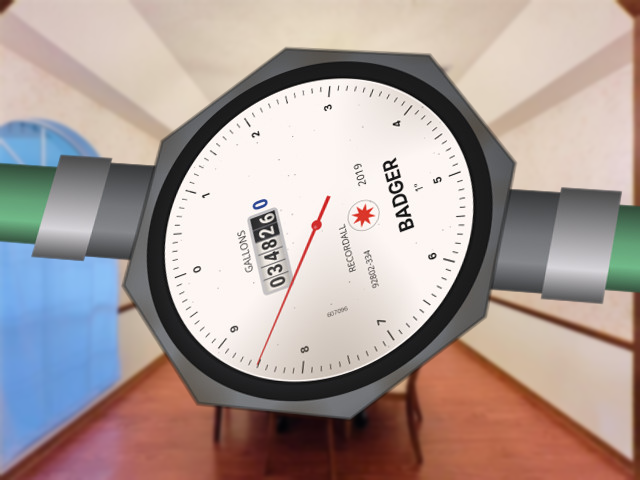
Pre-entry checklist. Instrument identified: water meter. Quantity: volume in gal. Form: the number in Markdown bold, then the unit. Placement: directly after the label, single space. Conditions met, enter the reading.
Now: **348258.5** gal
